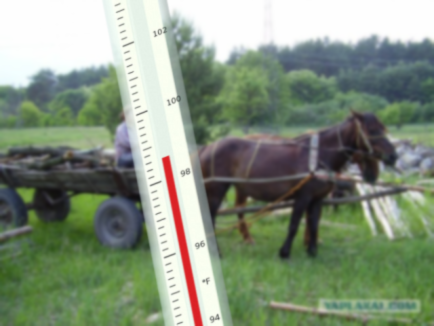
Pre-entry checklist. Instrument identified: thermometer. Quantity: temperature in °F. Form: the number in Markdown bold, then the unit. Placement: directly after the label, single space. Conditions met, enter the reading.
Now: **98.6** °F
